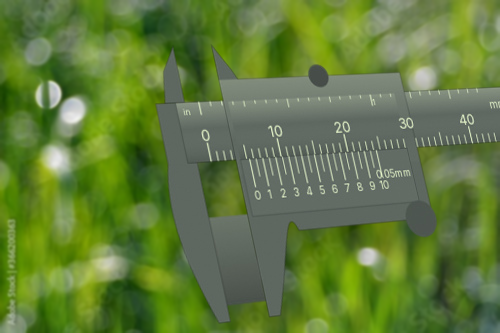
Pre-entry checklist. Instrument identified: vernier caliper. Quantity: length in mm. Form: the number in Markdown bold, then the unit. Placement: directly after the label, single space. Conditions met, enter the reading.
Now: **5.4** mm
